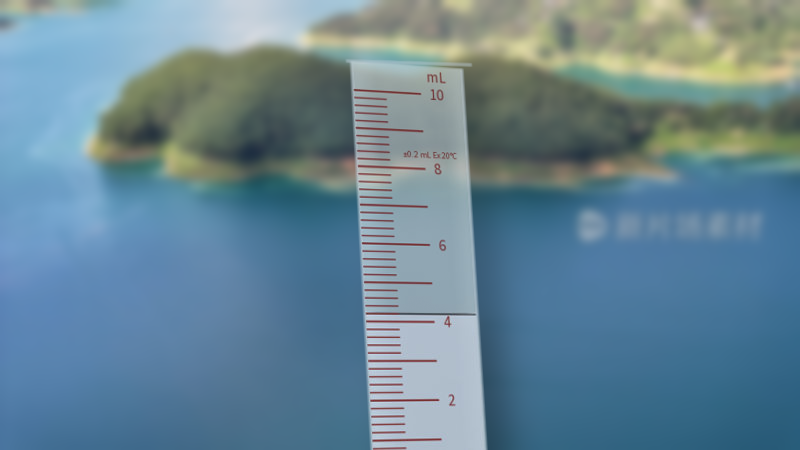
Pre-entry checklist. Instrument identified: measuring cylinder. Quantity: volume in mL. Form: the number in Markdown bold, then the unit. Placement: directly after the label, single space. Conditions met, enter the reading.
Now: **4.2** mL
